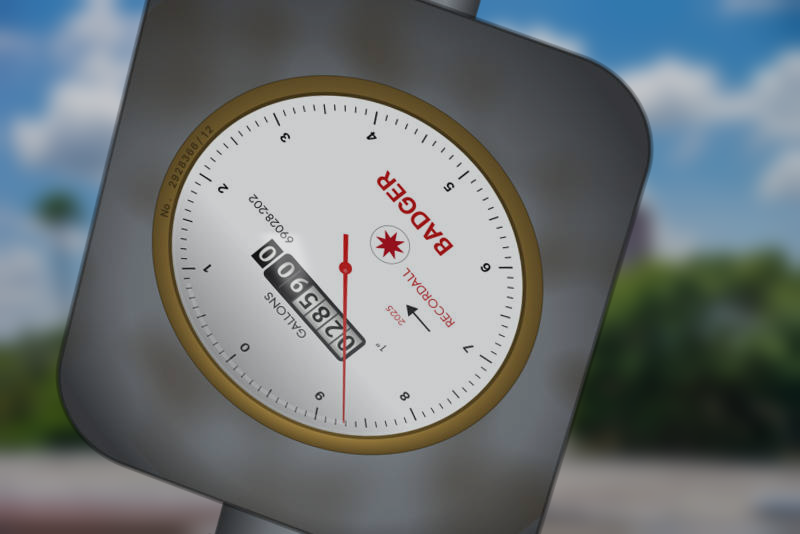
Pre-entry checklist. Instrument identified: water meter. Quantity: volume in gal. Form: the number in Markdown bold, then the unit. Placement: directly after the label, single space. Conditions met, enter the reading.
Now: **285898.7** gal
